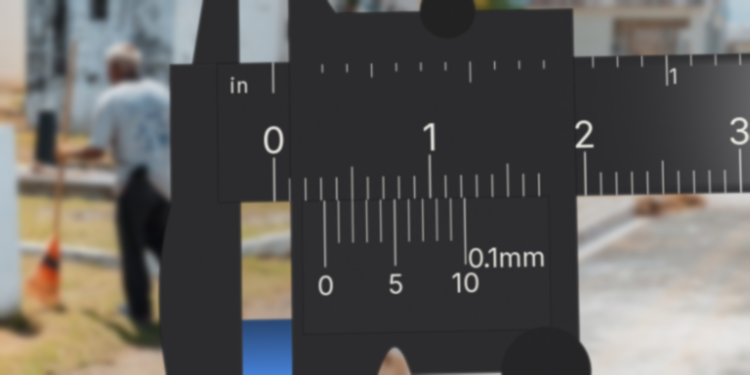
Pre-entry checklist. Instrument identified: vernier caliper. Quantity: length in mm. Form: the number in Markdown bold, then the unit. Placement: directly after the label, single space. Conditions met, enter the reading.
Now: **3.2** mm
